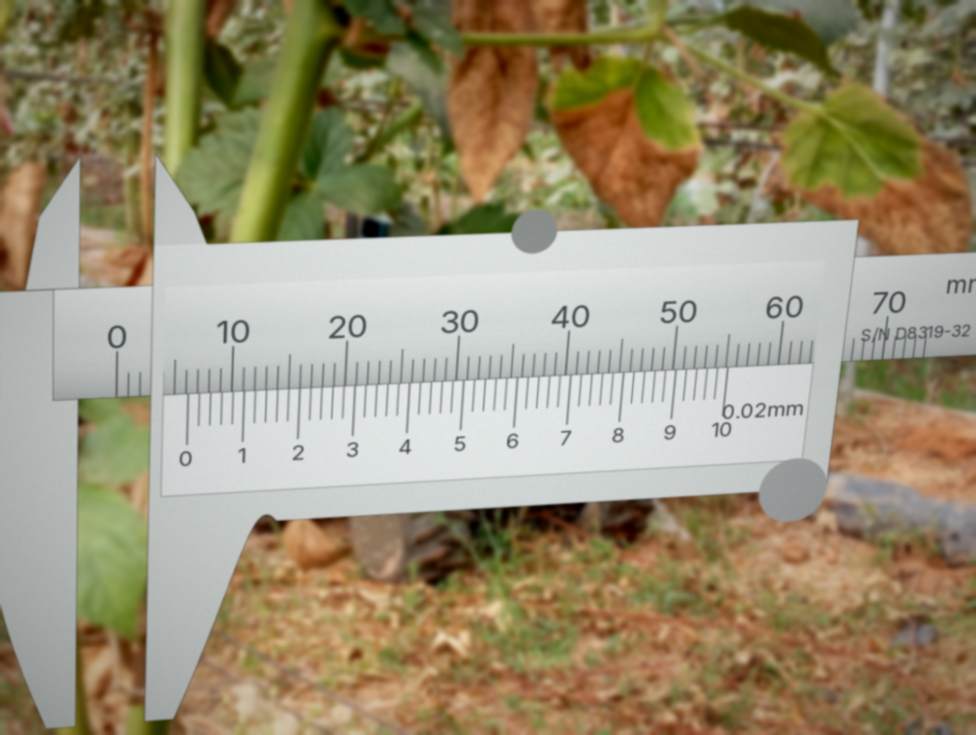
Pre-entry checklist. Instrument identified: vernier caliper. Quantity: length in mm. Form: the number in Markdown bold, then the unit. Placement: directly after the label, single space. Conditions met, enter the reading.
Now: **6.2** mm
